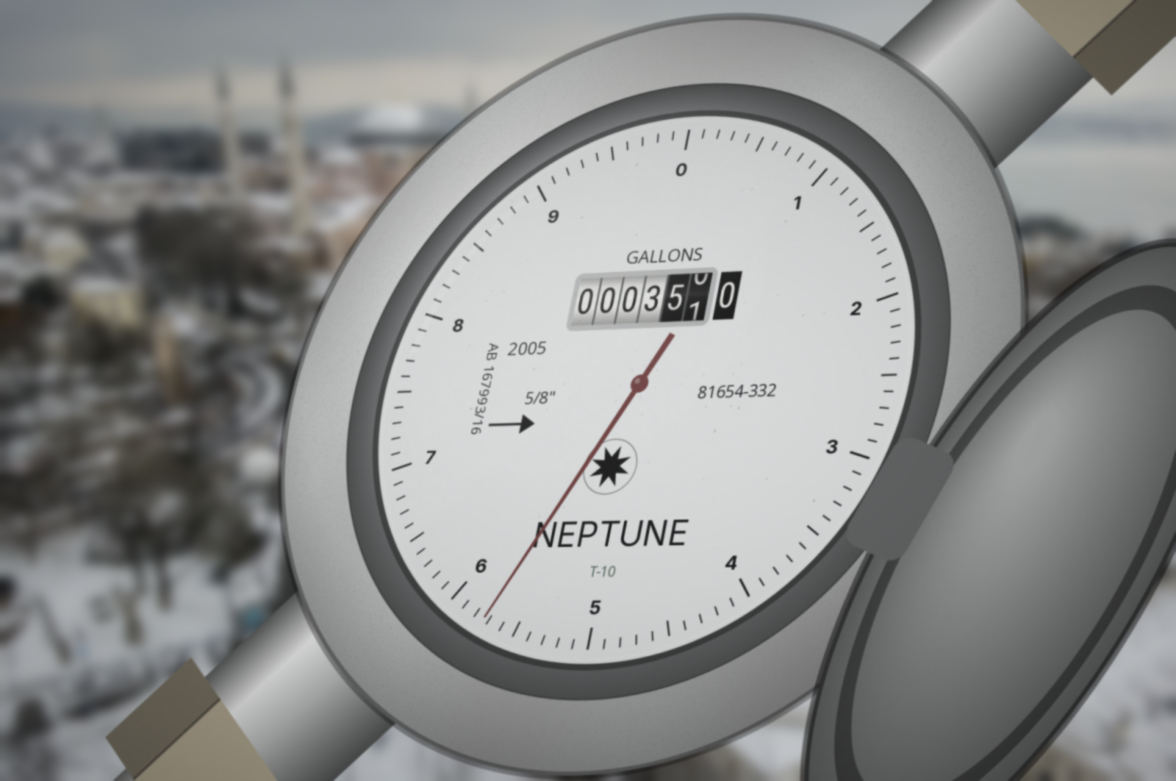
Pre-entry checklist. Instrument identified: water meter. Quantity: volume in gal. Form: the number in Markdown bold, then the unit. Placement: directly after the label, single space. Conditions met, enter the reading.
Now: **3505.7** gal
